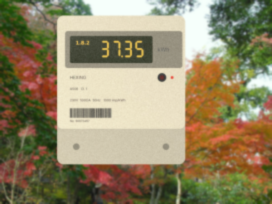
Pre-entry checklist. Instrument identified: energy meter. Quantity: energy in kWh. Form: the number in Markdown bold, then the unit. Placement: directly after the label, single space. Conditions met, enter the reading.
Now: **37.35** kWh
